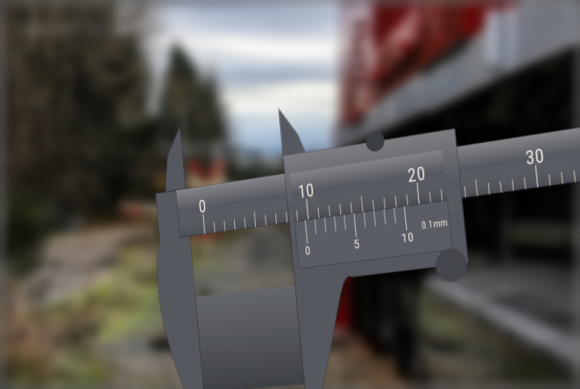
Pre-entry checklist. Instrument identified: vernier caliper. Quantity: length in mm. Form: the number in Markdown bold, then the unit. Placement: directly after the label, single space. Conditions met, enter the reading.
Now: **9.7** mm
